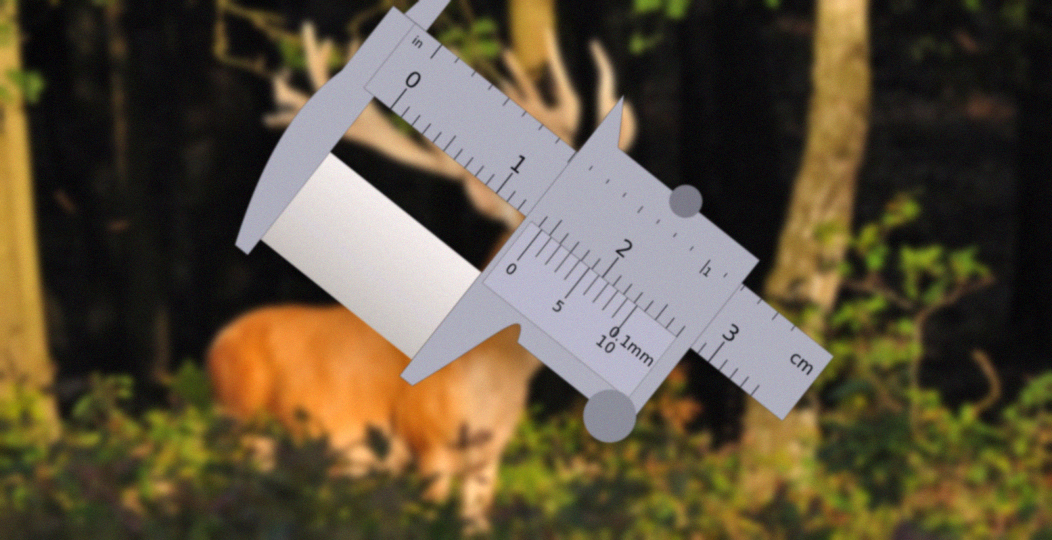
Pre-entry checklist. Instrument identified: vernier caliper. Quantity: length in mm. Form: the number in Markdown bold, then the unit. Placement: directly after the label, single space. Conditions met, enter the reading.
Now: **14.3** mm
